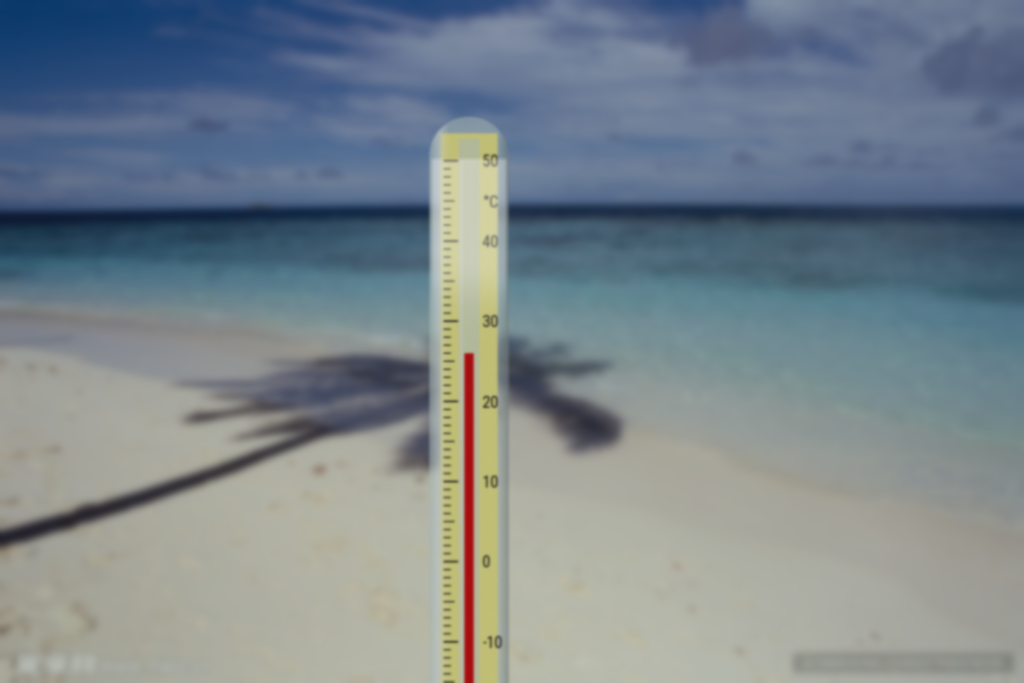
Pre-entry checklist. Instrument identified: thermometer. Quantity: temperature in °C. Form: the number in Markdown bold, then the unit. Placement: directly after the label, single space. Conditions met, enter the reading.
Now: **26** °C
